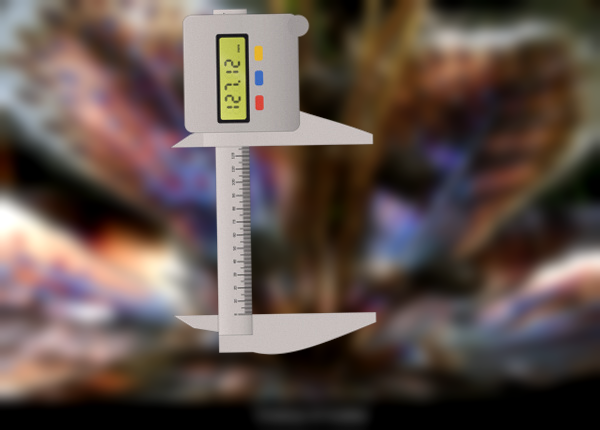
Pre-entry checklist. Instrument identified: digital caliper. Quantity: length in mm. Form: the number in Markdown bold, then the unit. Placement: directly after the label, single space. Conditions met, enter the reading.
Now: **127.12** mm
